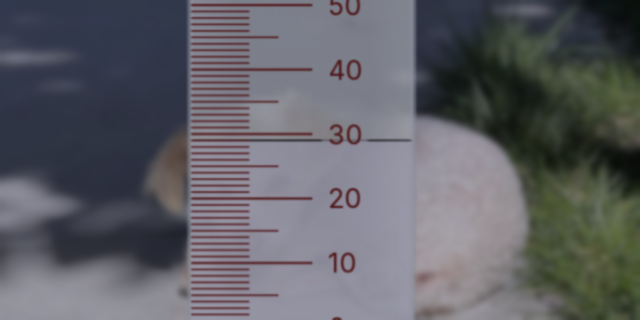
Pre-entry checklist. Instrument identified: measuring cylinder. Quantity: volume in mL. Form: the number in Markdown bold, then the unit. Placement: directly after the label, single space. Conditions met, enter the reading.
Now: **29** mL
